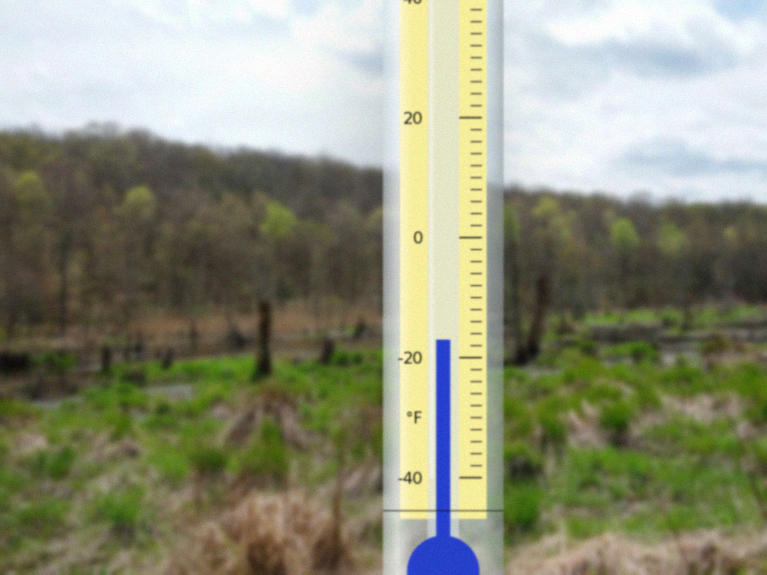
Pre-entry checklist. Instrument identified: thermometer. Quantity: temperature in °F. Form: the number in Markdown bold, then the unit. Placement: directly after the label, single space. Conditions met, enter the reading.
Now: **-17** °F
